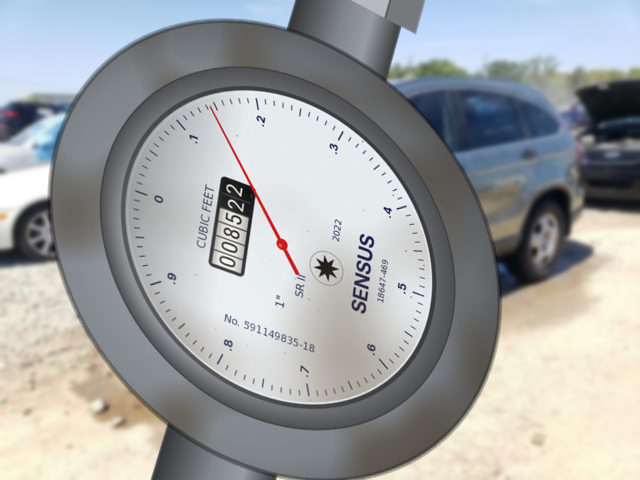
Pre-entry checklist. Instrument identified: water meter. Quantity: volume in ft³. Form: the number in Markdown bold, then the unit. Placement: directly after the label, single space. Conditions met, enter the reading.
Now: **8522.14** ft³
